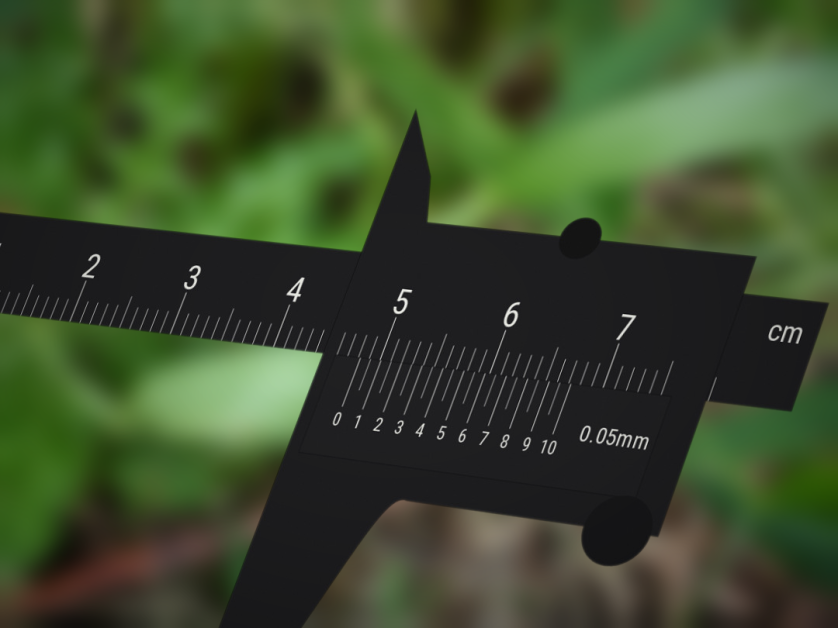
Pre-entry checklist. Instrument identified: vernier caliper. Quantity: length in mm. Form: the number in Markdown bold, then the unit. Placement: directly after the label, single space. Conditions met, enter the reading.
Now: **48.2** mm
